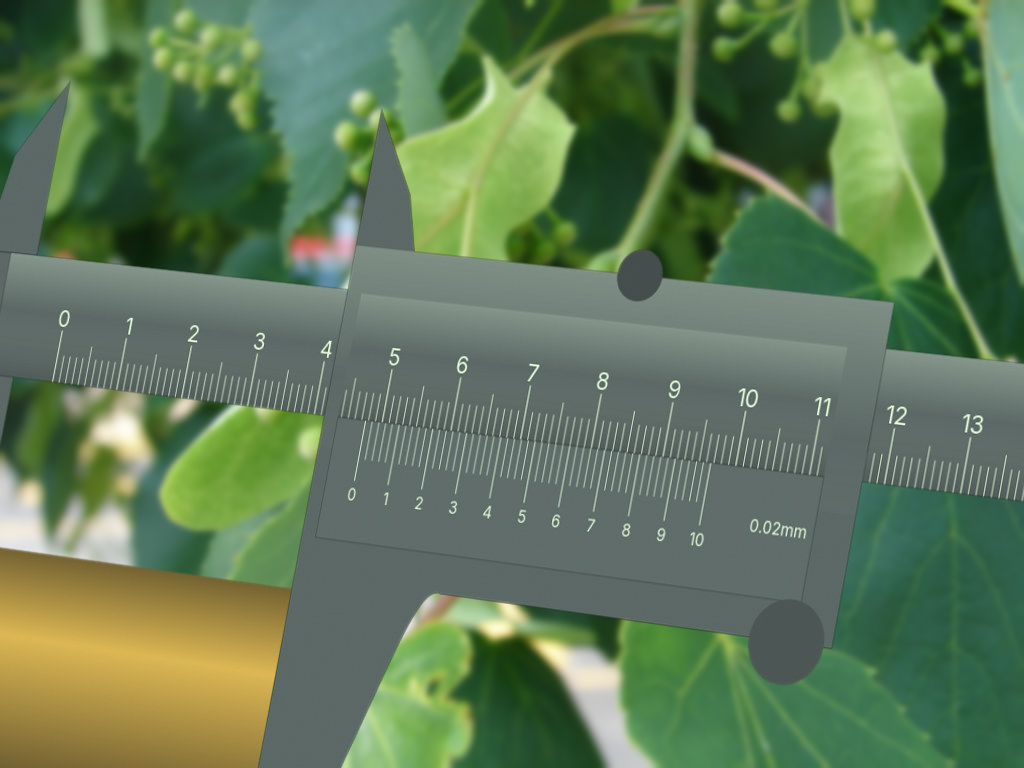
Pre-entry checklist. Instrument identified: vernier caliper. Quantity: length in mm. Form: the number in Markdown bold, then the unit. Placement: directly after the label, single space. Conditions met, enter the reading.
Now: **47.6** mm
